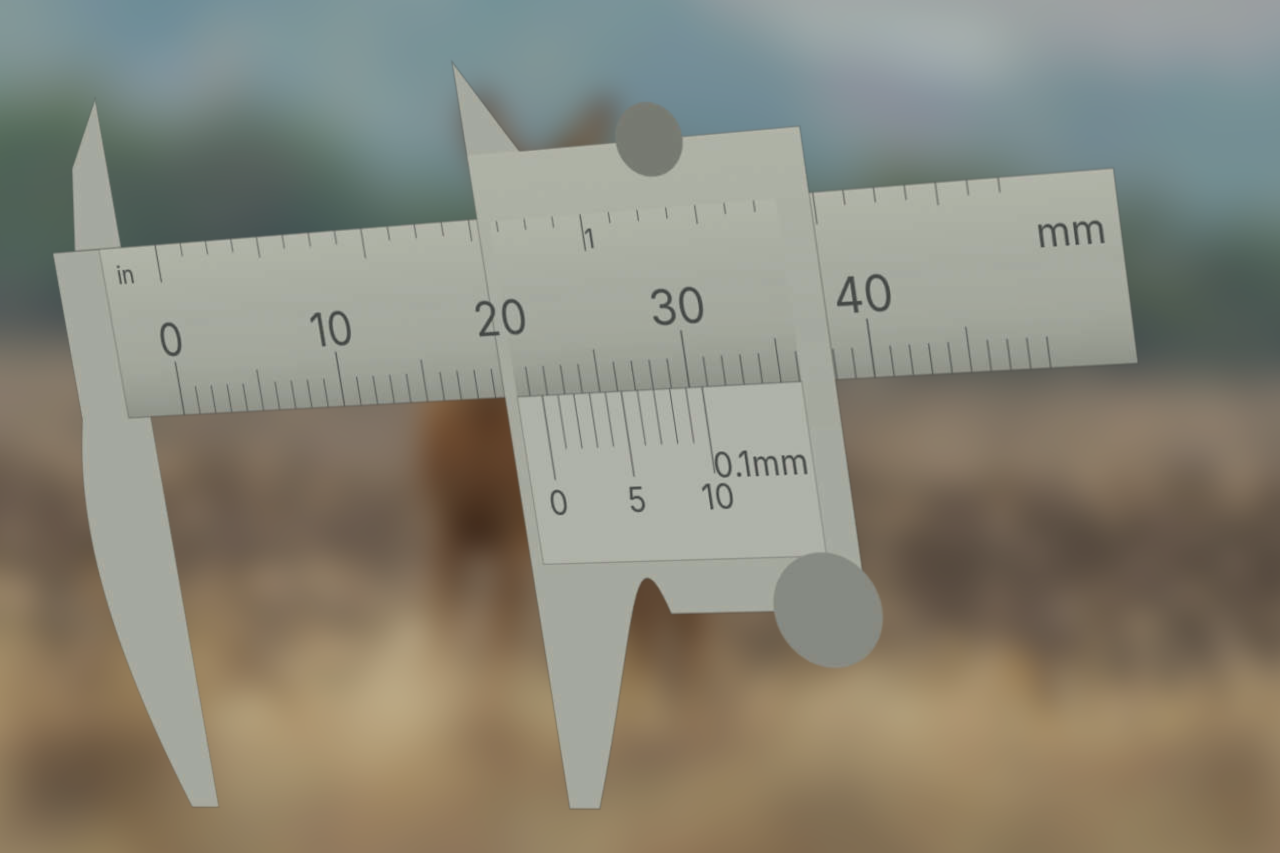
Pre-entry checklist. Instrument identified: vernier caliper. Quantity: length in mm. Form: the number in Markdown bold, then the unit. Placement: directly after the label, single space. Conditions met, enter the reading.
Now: **21.7** mm
